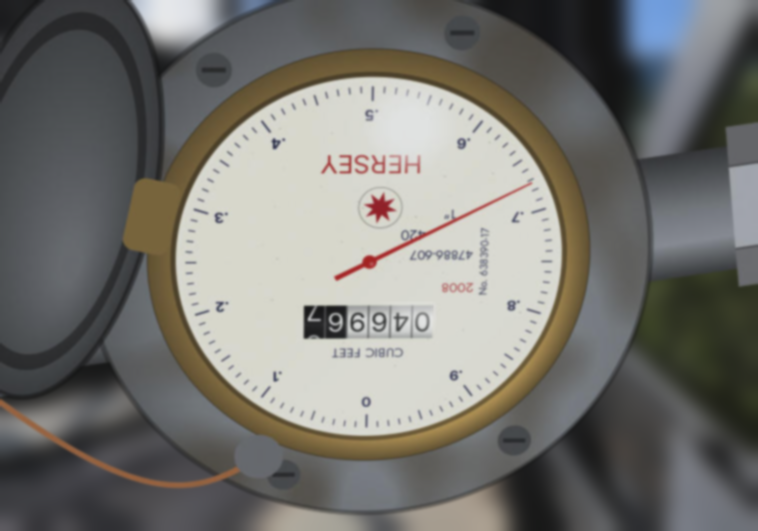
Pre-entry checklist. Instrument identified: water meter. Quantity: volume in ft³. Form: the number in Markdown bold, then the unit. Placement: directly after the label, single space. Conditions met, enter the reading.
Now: **46966.67** ft³
